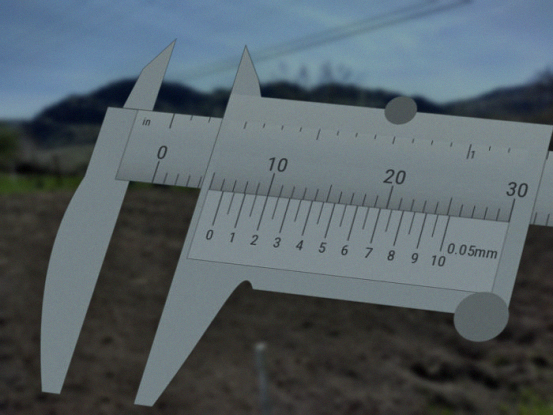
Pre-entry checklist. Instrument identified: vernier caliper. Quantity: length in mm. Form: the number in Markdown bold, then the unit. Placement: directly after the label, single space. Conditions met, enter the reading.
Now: **6.2** mm
